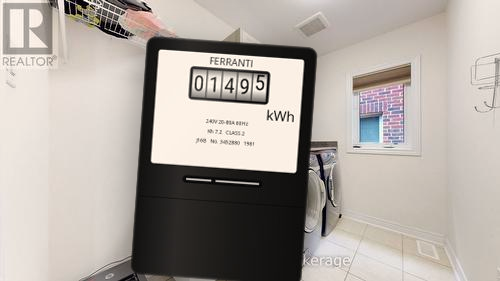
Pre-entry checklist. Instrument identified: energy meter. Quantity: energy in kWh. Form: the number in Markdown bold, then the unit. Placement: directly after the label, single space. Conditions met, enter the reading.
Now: **1495** kWh
